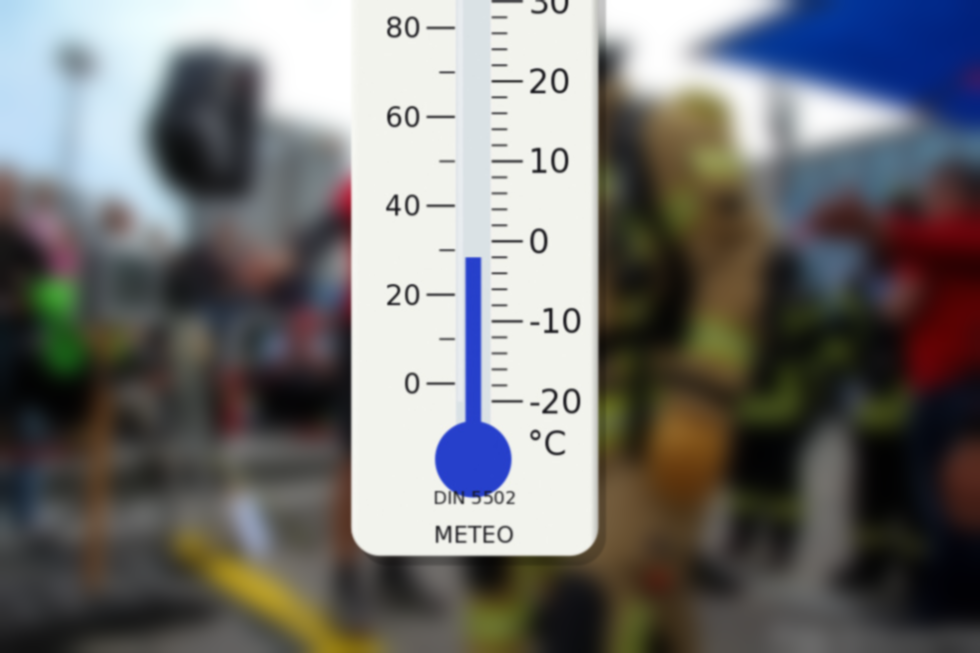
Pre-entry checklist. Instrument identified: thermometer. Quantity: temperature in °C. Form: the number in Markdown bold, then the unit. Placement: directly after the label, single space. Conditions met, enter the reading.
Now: **-2** °C
